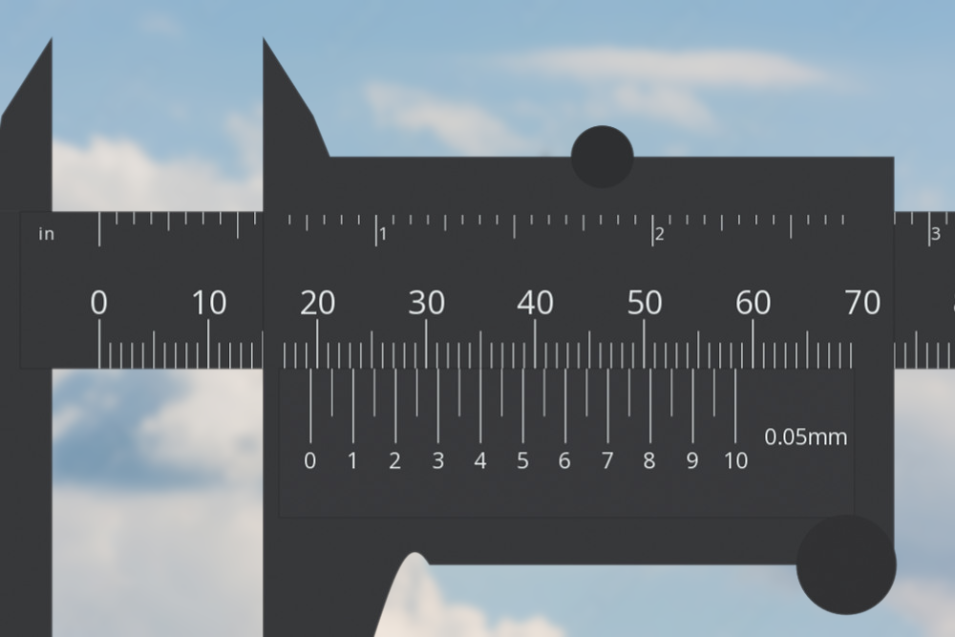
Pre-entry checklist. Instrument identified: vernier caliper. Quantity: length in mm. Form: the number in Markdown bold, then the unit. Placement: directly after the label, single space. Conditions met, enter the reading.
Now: **19.4** mm
